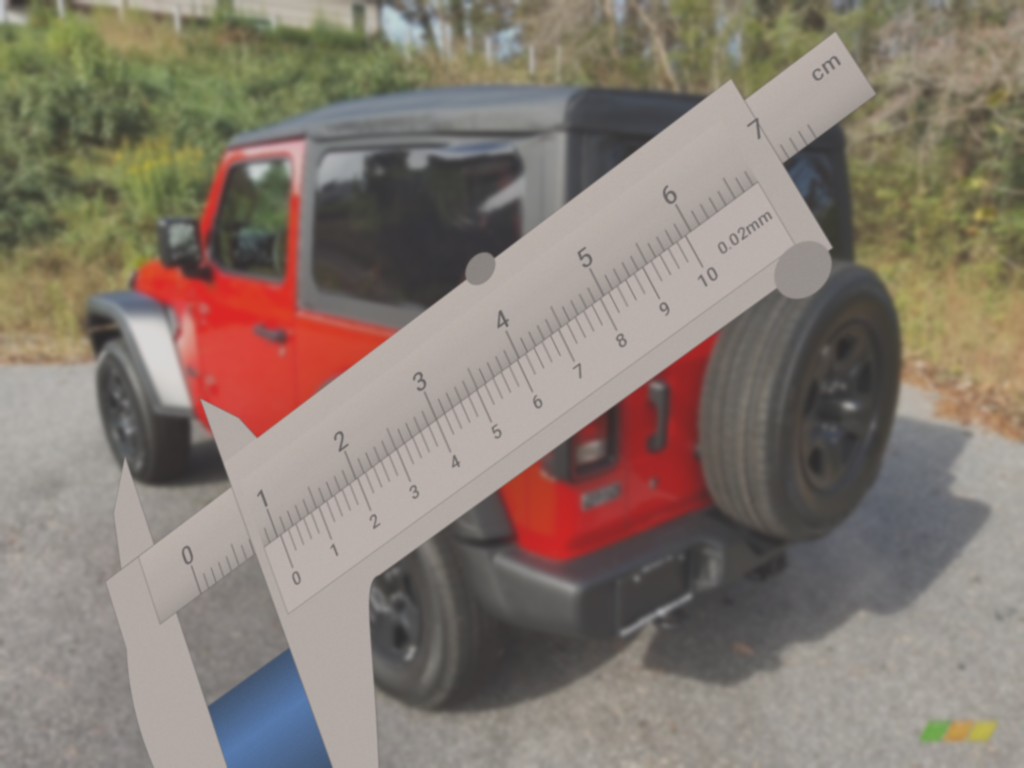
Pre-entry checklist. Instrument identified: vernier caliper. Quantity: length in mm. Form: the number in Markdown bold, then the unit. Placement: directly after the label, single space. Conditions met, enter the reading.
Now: **10.4** mm
